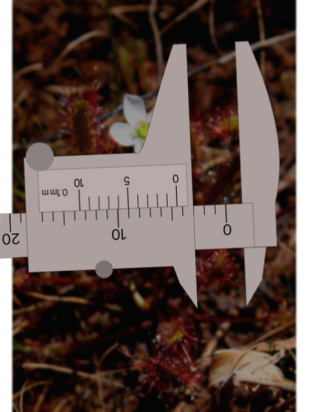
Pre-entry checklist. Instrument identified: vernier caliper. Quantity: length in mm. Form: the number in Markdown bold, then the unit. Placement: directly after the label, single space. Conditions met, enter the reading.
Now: **4.5** mm
